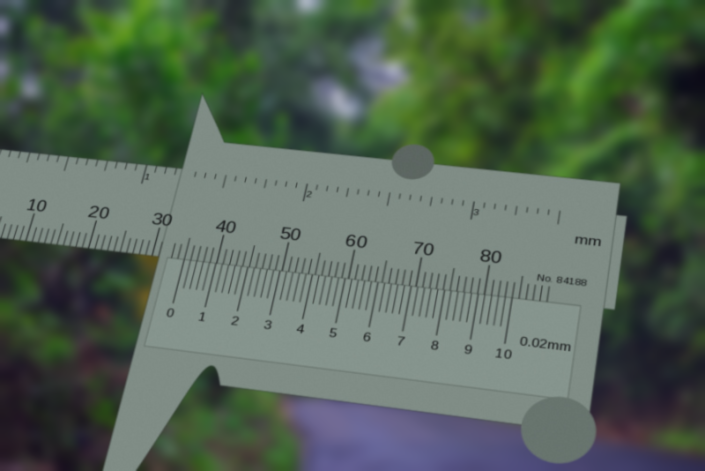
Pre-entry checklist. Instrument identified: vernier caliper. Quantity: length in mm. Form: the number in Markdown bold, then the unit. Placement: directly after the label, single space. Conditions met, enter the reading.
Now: **35.0** mm
